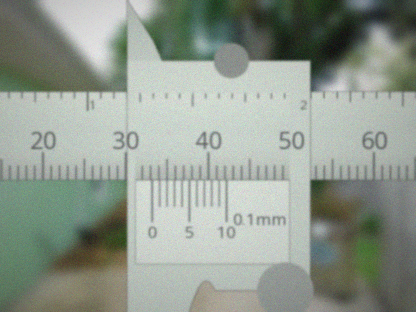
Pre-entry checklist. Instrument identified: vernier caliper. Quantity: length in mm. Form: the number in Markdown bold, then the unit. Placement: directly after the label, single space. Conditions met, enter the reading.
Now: **33.2** mm
